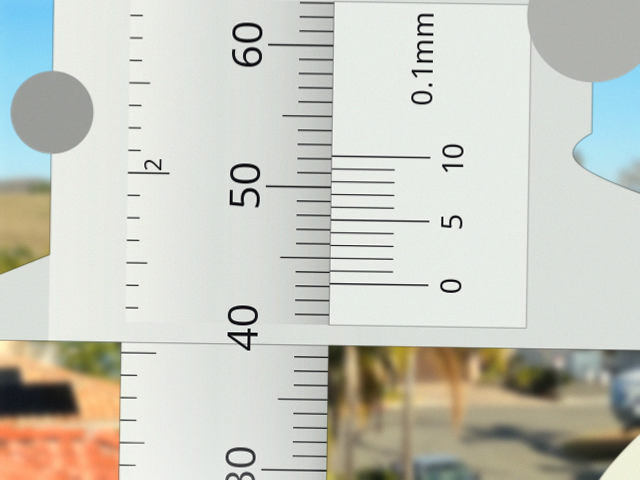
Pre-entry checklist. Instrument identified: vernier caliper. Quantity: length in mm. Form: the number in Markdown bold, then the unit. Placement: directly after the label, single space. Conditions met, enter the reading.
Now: **43.2** mm
